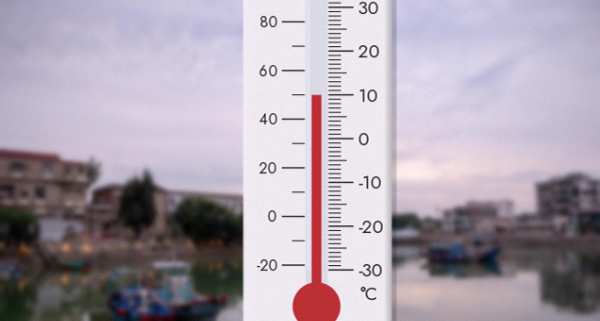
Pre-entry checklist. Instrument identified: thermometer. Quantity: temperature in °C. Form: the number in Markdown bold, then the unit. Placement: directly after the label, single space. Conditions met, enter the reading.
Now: **10** °C
